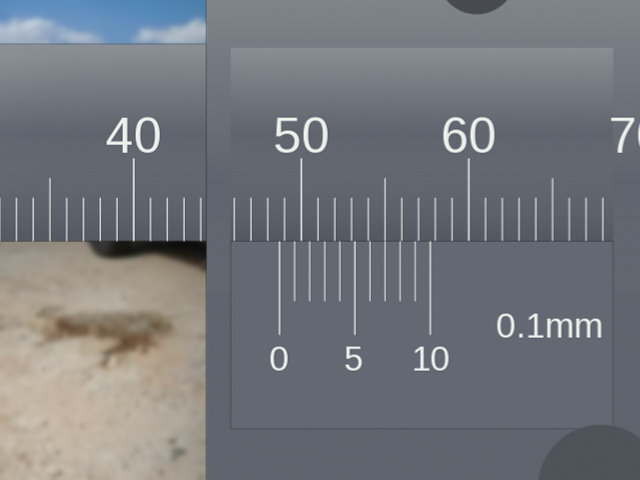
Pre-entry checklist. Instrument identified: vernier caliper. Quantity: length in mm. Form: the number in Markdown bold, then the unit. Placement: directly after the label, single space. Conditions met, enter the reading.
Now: **48.7** mm
